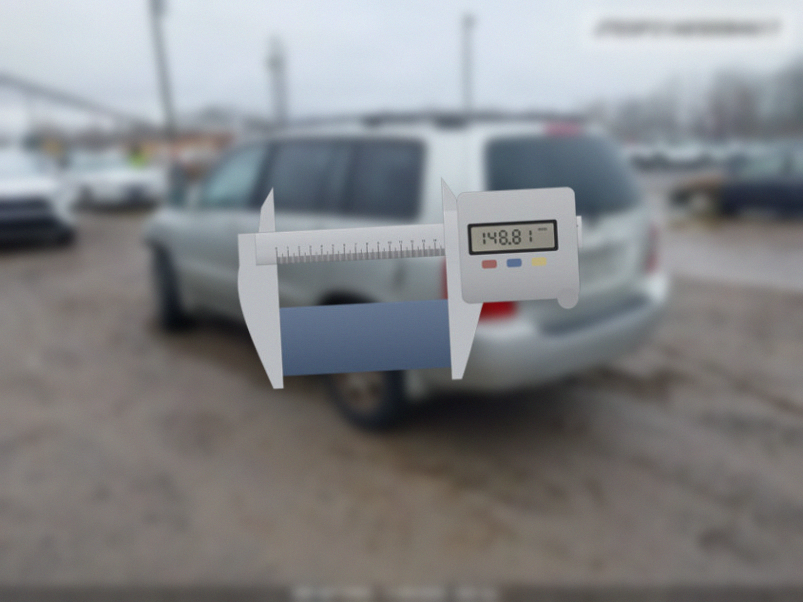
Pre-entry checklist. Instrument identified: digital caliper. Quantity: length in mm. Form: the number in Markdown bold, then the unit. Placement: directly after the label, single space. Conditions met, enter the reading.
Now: **148.81** mm
